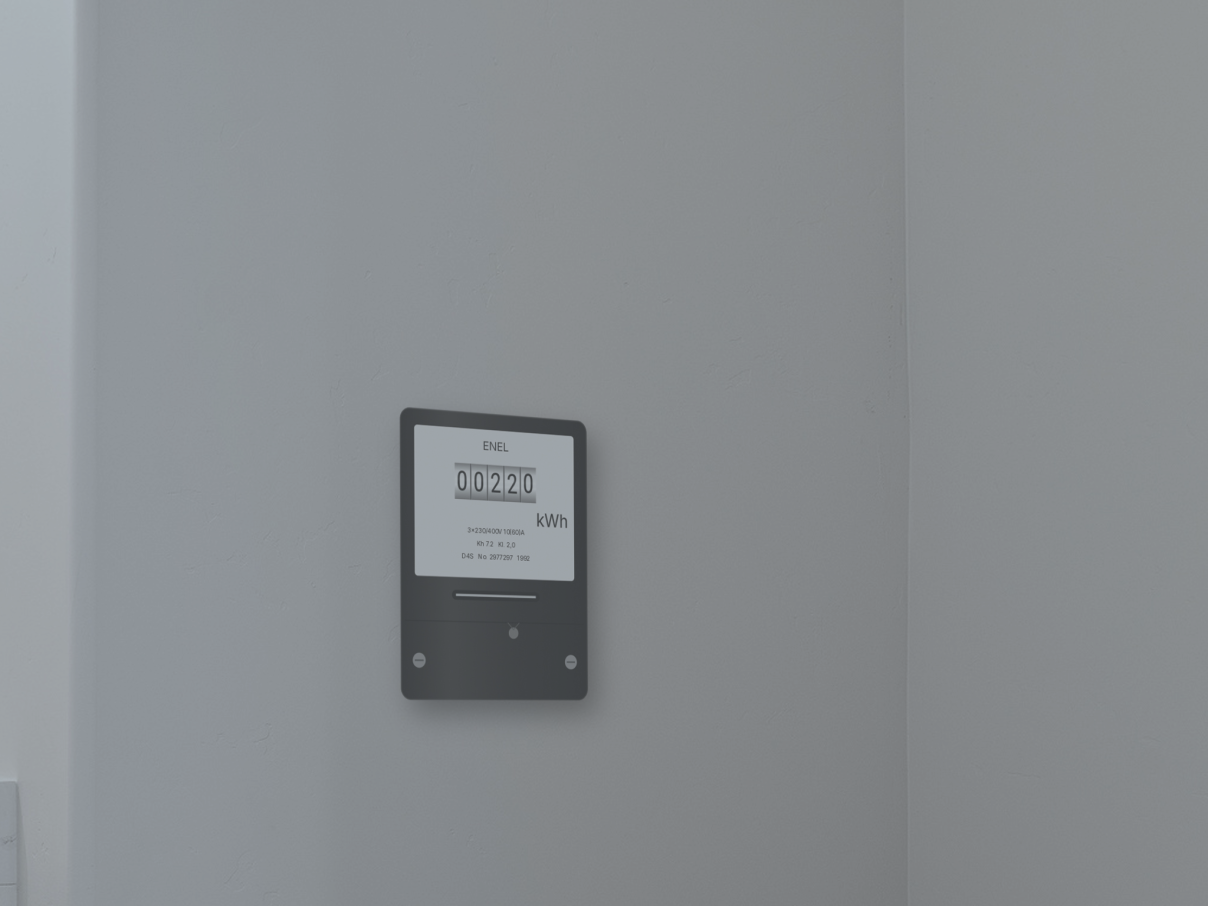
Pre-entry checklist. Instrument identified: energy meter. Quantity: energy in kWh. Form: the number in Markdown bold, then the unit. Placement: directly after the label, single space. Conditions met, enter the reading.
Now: **220** kWh
